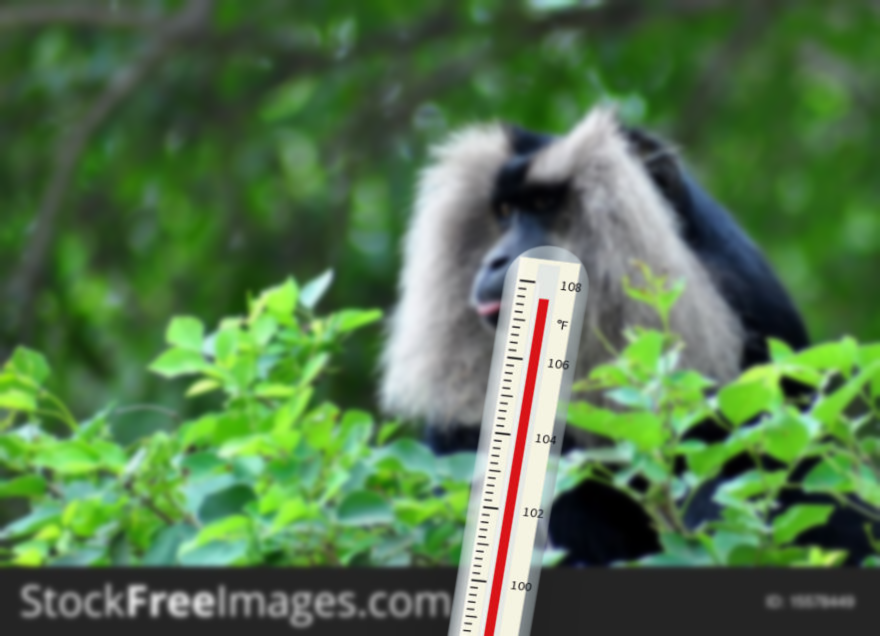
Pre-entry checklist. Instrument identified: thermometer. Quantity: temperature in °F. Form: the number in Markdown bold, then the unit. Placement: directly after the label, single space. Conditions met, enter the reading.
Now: **107.6** °F
